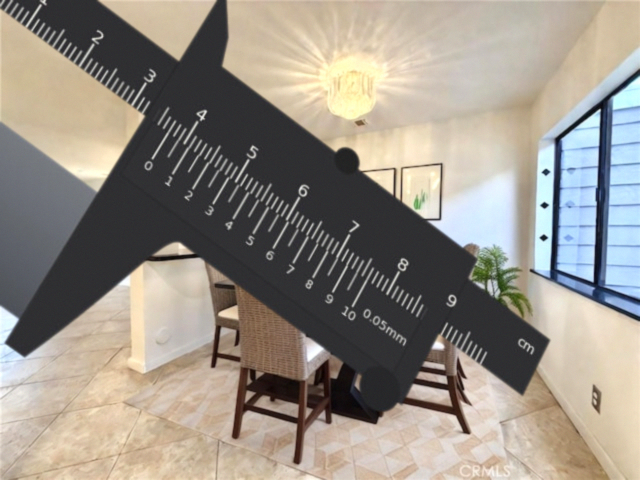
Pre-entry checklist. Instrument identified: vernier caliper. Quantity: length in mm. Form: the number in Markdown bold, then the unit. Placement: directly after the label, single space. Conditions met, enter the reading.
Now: **37.0** mm
